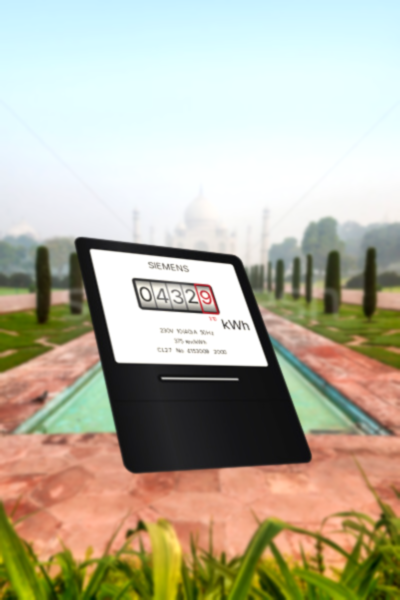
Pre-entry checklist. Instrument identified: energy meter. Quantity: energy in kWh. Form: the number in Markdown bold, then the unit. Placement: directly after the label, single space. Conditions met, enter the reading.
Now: **432.9** kWh
